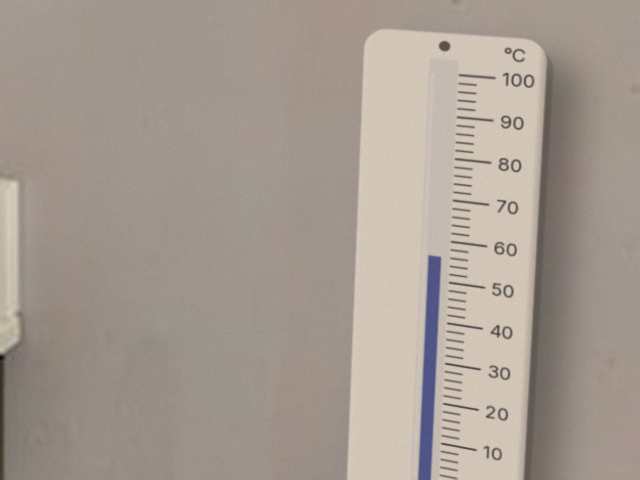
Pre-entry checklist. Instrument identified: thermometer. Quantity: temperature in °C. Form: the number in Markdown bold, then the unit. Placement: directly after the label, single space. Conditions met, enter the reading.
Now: **56** °C
